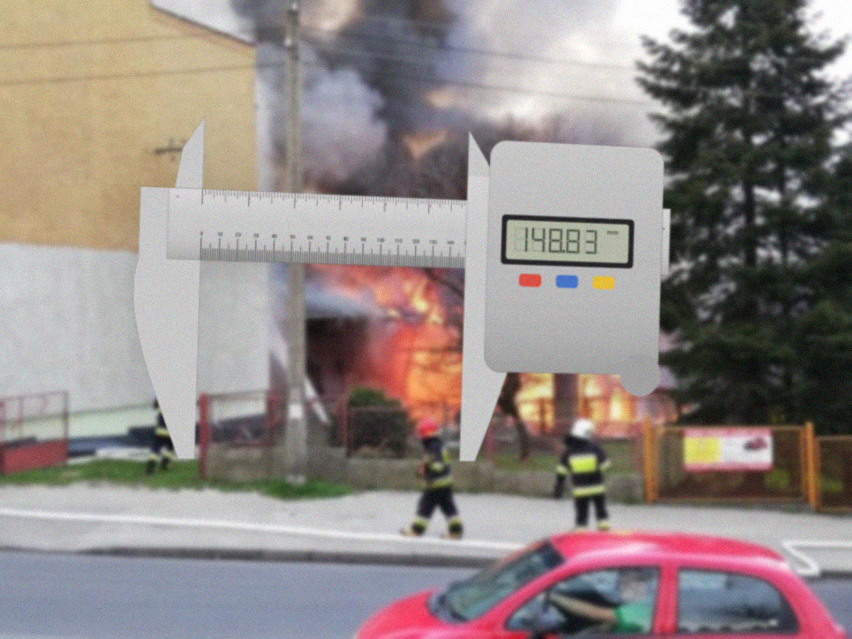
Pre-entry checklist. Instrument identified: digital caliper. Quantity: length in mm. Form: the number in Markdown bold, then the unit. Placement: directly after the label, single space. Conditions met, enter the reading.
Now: **148.83** mm
